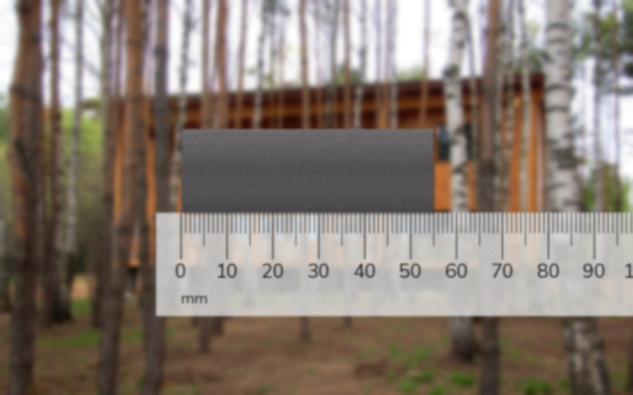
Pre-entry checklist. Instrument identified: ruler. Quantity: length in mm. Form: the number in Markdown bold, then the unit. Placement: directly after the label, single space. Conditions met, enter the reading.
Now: **55** mm
